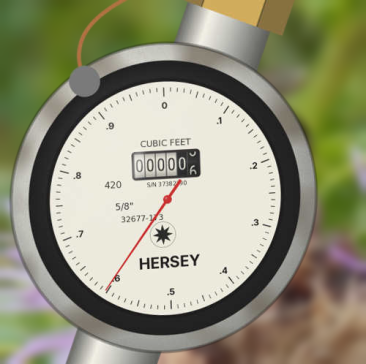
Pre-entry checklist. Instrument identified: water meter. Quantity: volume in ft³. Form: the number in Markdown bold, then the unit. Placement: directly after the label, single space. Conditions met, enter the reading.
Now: **5.60** ft³
